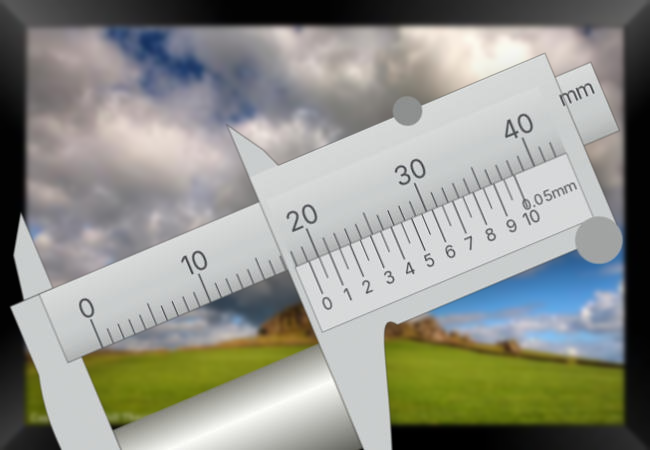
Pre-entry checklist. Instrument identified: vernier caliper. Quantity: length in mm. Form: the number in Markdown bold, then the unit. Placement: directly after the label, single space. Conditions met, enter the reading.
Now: **19.1** mm
